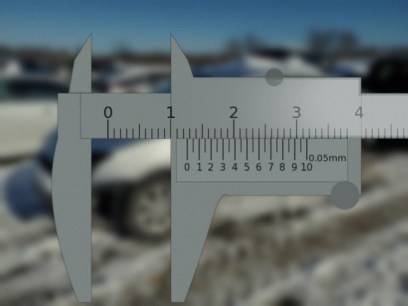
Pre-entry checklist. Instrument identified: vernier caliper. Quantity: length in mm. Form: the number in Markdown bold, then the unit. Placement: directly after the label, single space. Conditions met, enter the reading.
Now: **12.6** mm
